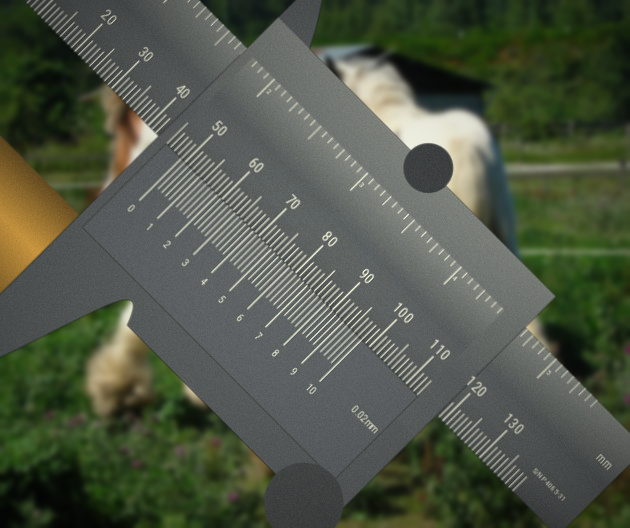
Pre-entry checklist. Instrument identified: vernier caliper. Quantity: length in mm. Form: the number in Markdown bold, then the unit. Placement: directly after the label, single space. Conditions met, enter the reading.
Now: **49.0** mm
